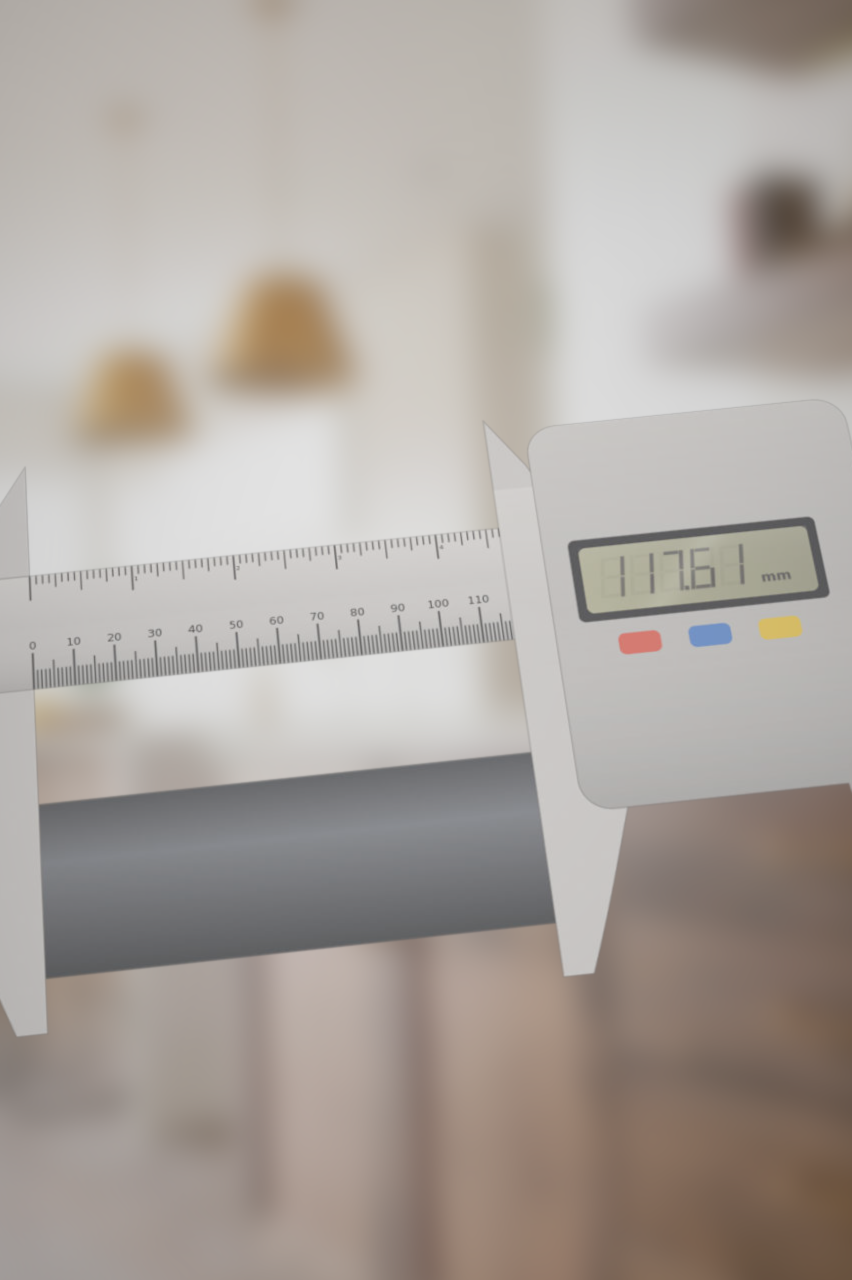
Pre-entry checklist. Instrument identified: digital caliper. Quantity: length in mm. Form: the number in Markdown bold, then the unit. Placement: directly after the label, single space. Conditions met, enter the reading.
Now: **117.61** mm
